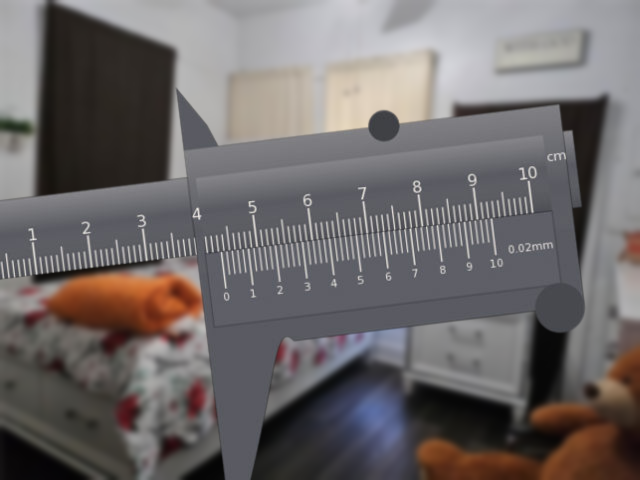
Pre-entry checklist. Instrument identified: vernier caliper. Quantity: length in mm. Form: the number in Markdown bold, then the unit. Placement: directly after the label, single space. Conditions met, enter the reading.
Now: **43.5** mm
